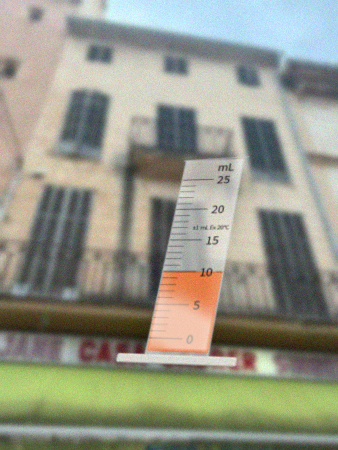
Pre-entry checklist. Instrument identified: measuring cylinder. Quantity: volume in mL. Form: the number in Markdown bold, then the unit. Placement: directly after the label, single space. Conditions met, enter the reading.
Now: **10** mL
